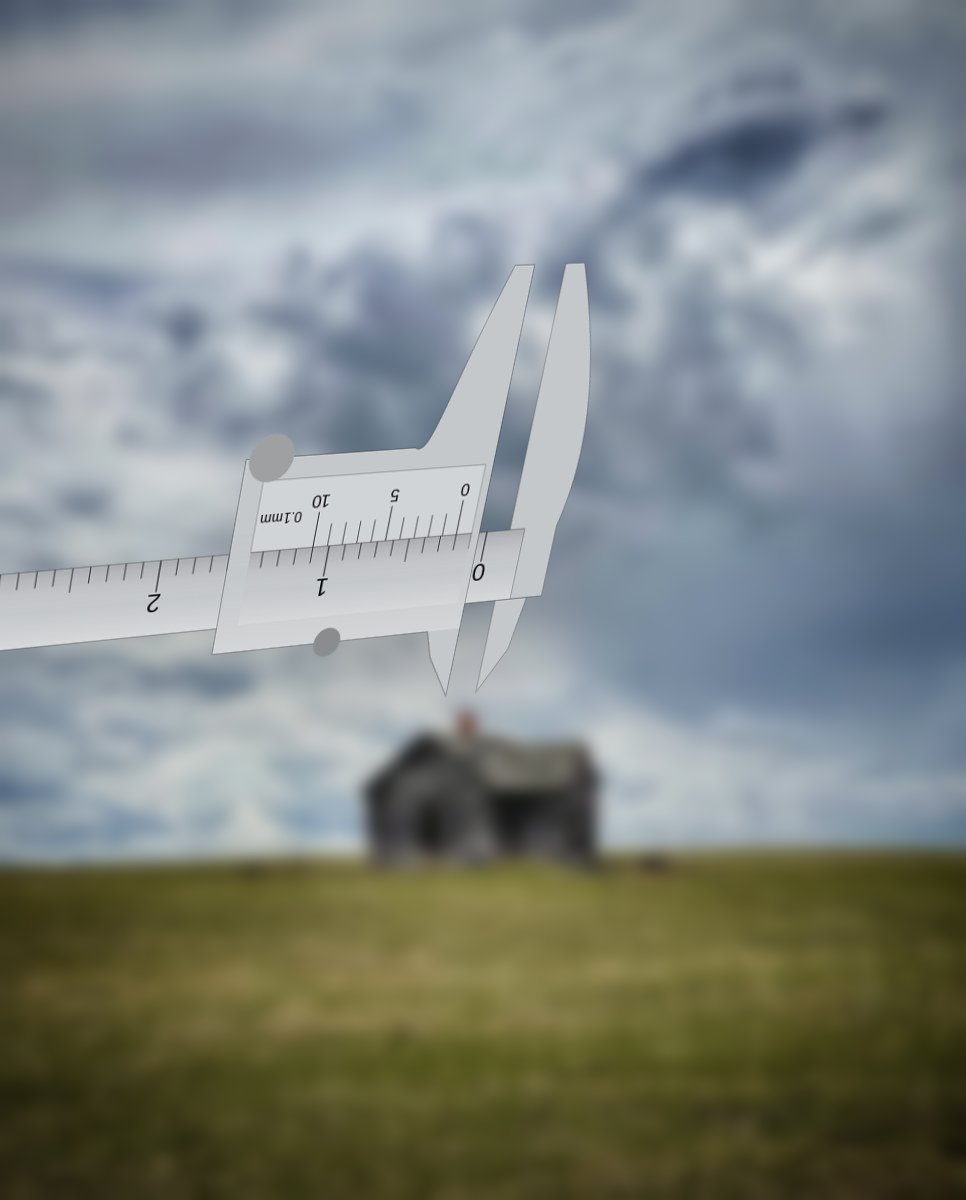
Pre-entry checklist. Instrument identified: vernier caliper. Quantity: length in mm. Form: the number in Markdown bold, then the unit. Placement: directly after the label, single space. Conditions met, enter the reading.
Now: **2.0** mm
